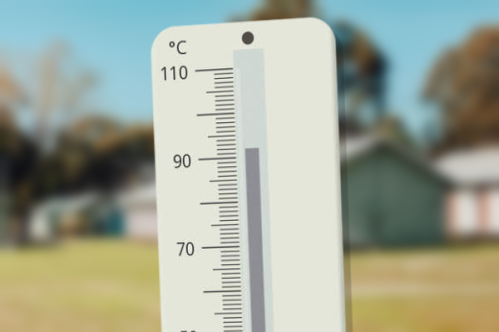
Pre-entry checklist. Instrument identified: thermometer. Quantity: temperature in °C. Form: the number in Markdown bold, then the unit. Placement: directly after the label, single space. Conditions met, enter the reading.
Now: **92** °C
